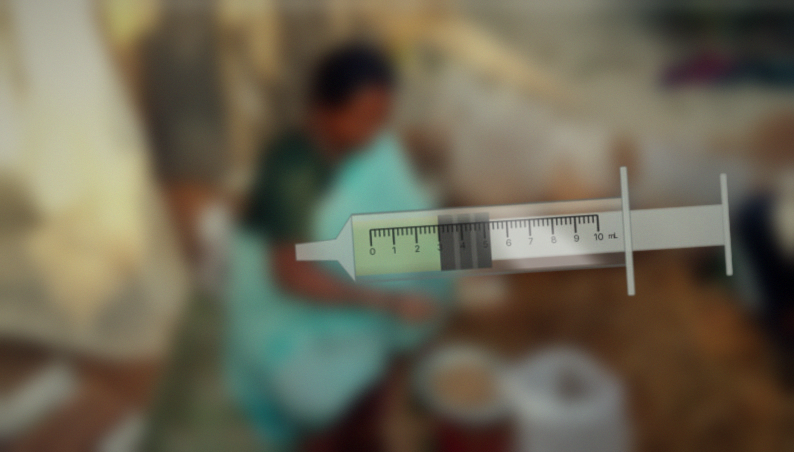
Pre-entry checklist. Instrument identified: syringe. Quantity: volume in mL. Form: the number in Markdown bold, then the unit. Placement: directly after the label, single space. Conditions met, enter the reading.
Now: **3** mL
